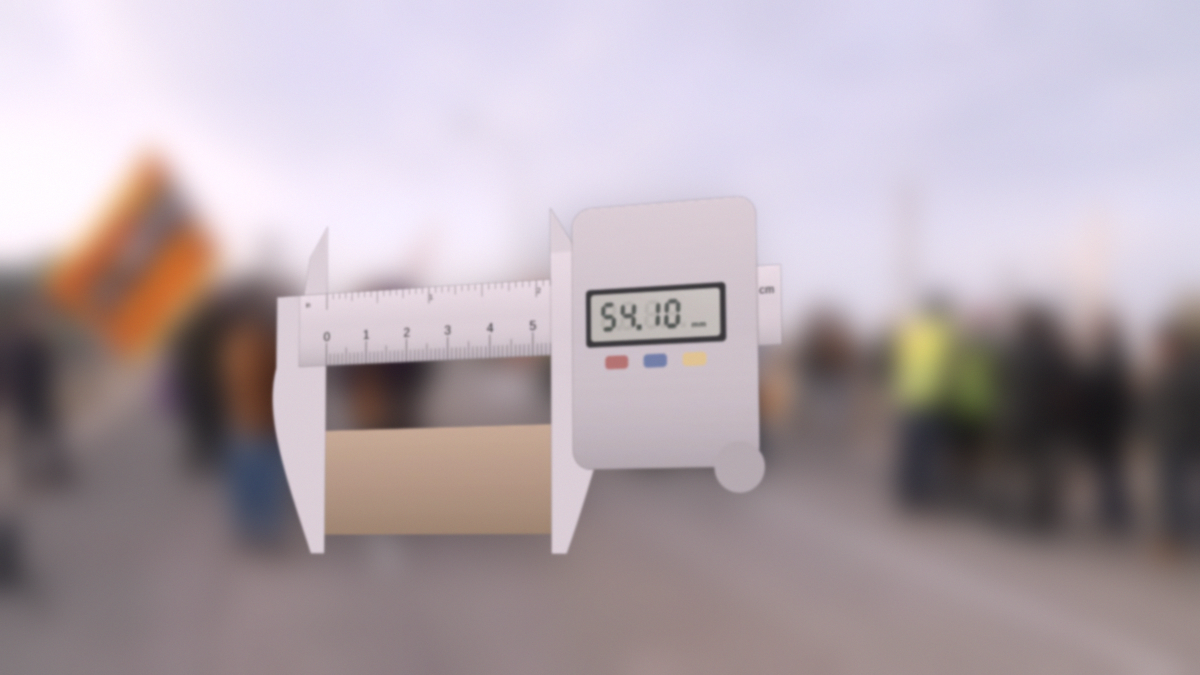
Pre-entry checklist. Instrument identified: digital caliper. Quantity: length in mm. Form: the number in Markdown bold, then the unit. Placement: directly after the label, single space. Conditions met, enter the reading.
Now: **54.10** mm
